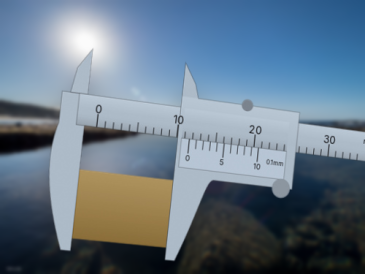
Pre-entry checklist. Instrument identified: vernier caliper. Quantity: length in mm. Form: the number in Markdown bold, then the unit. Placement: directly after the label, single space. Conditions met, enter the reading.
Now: **11.6** mm
